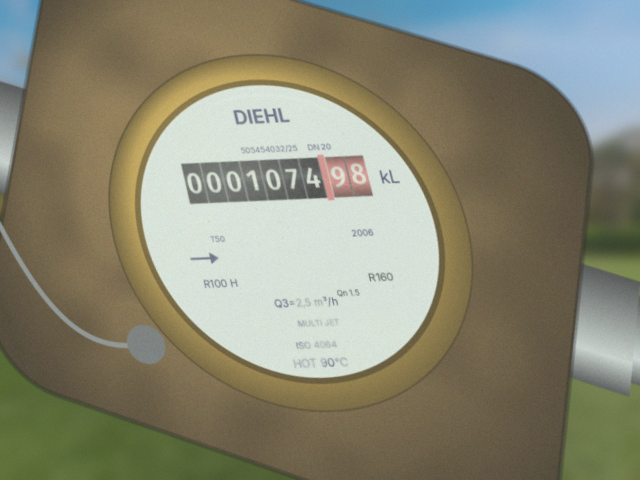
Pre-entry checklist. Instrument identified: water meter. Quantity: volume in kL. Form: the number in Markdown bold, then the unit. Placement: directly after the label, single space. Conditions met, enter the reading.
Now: **1074.98** kL
